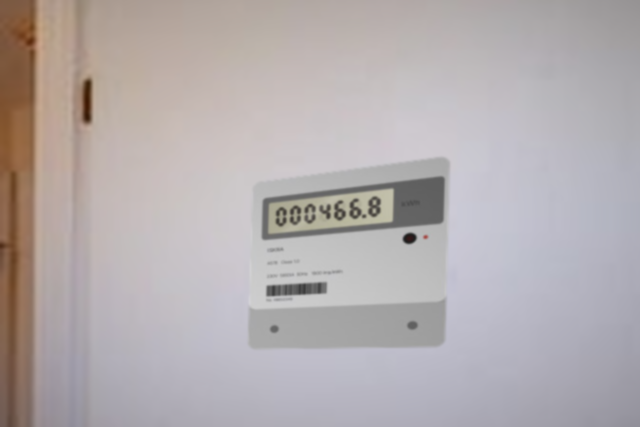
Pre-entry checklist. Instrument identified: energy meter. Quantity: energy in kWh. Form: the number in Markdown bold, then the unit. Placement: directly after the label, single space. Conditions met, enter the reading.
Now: **466.8** kWh
